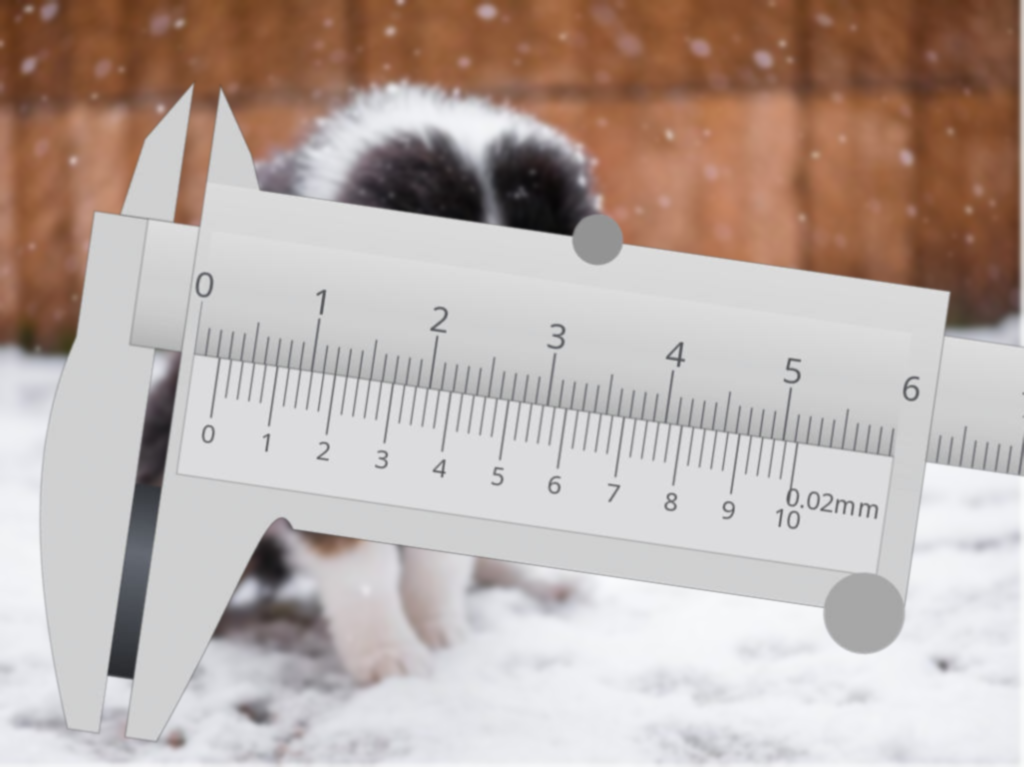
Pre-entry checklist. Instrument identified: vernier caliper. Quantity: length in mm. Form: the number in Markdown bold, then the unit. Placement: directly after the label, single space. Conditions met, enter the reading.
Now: **2.2** mm
